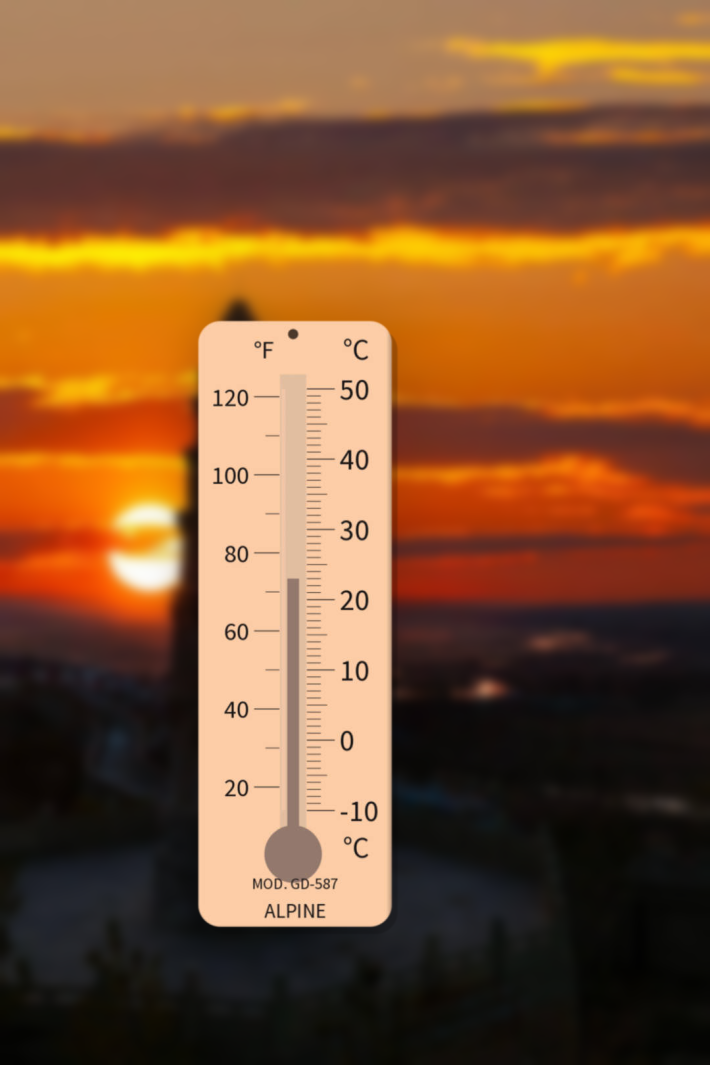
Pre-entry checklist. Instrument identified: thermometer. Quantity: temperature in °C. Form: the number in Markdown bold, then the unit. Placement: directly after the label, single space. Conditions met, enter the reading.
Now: **23** °C
